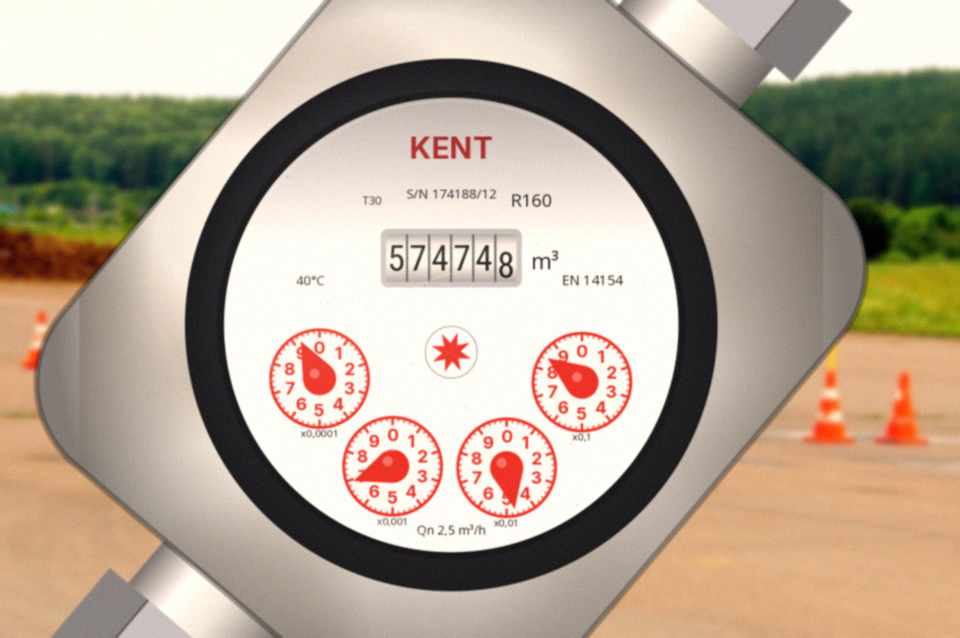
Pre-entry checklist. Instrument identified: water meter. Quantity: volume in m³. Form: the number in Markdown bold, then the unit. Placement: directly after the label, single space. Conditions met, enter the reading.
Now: **574747.8469** m³
